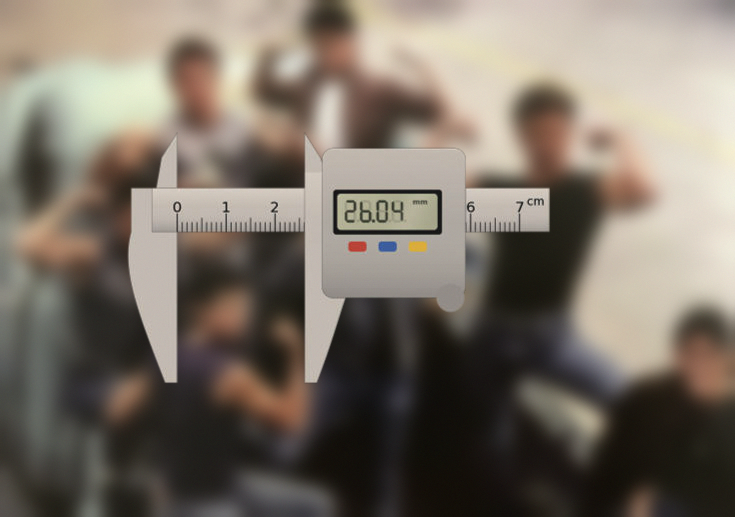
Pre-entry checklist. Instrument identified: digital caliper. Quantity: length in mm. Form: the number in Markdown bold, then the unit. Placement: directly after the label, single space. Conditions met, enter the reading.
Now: **26.04** mm
